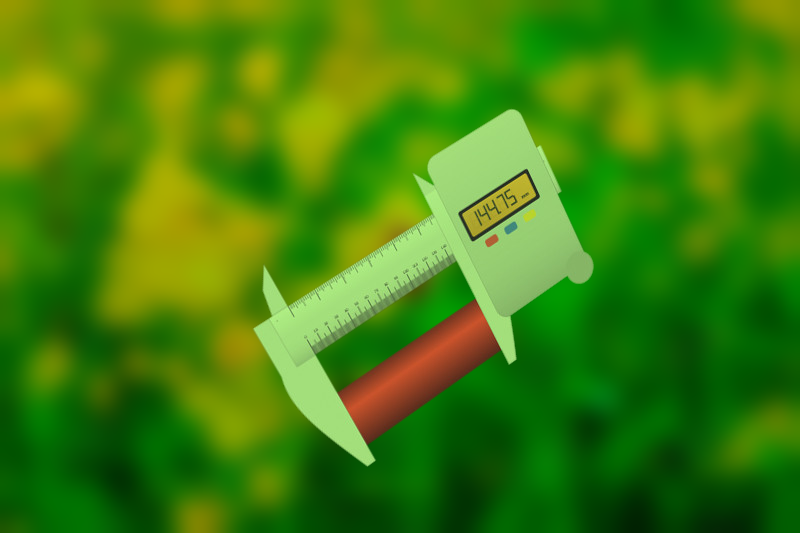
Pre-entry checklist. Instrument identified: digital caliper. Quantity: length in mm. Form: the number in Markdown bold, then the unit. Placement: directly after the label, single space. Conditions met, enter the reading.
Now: **144.75** mm
